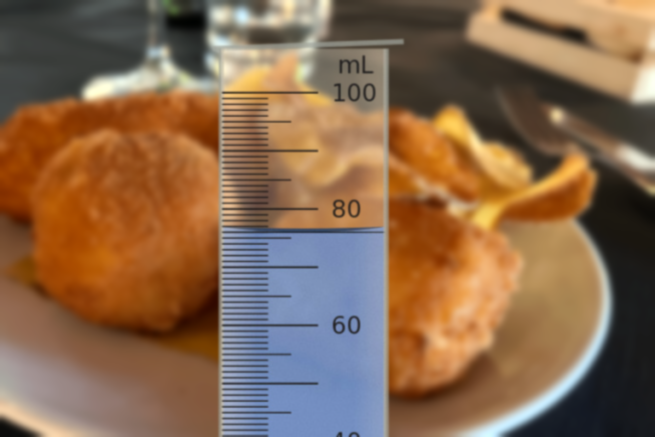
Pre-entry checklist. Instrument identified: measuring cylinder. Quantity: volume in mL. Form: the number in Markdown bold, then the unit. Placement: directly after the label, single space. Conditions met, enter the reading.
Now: **76** mL
